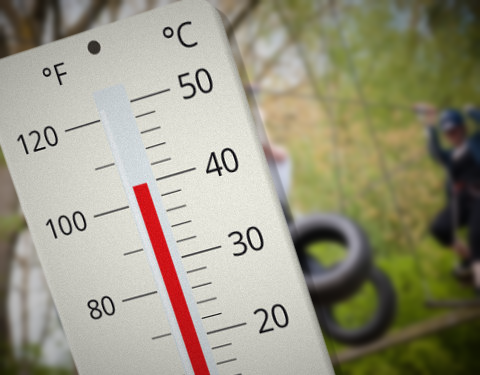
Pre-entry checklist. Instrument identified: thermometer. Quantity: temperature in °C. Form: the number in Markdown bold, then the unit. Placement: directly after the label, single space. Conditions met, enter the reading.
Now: **40** °C
